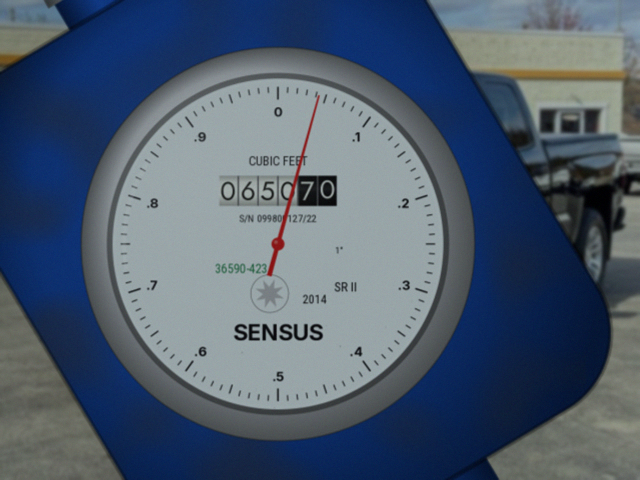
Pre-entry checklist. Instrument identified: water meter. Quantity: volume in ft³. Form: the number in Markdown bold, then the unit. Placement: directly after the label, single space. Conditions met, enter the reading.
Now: **65070.04** ft³
